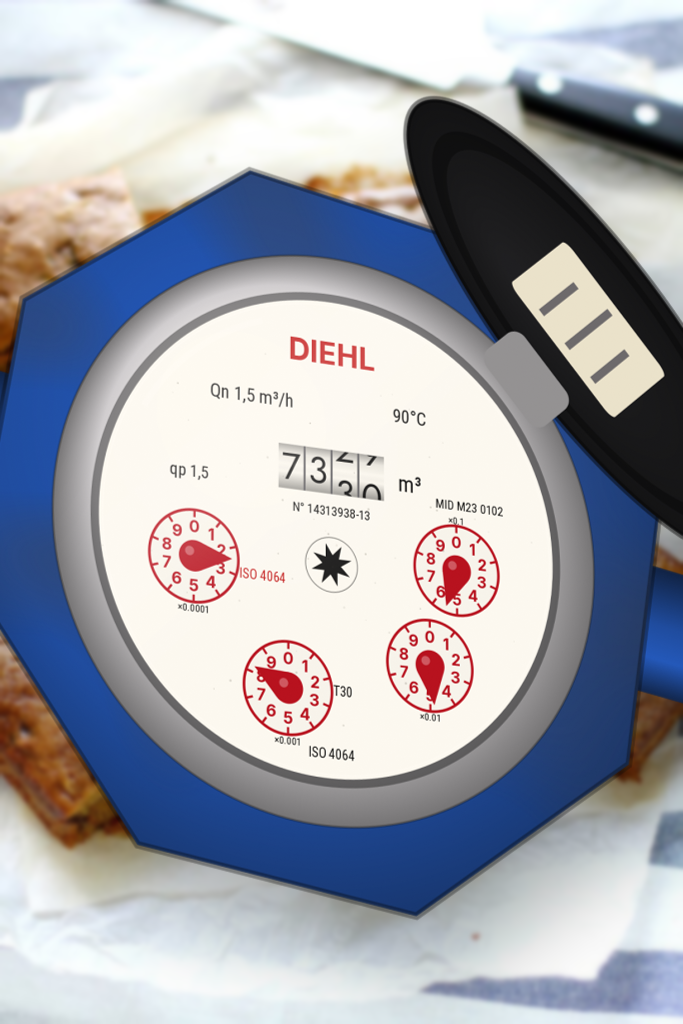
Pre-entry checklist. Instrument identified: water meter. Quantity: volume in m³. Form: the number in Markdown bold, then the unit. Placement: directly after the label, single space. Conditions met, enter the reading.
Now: **7329.5482** m³
